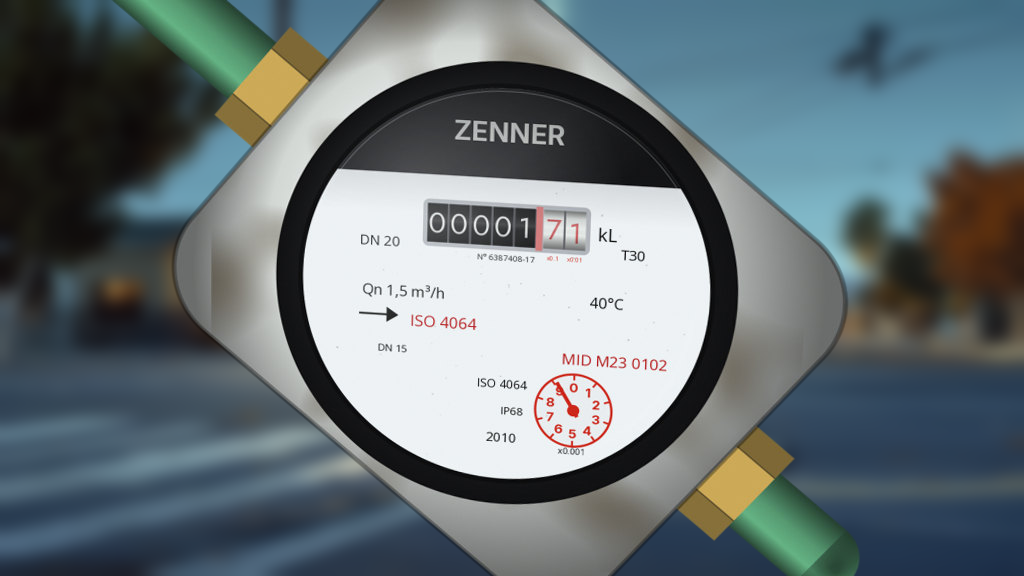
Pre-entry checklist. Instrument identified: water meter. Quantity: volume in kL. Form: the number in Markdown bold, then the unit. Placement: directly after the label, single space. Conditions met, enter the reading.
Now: **1.709** kL
